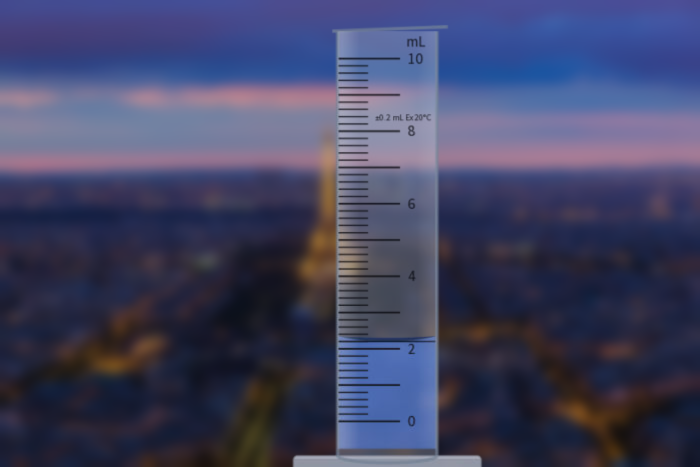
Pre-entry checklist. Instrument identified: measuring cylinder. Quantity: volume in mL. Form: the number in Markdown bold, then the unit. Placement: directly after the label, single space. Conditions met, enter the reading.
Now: **2.2** mL
